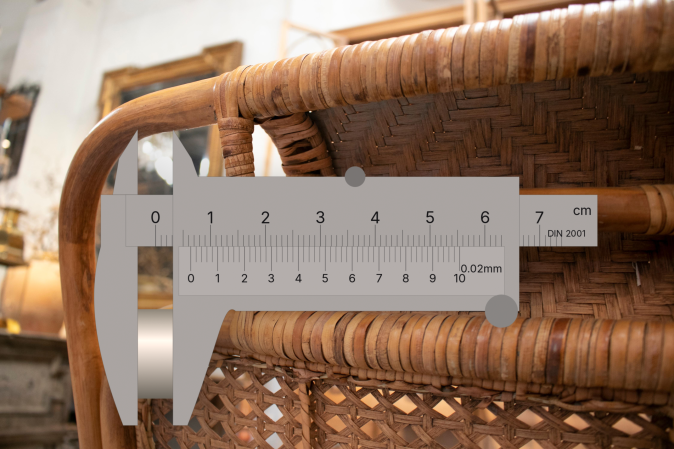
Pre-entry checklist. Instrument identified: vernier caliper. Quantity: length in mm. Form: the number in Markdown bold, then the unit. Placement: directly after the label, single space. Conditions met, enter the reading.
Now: **6.4** mm
